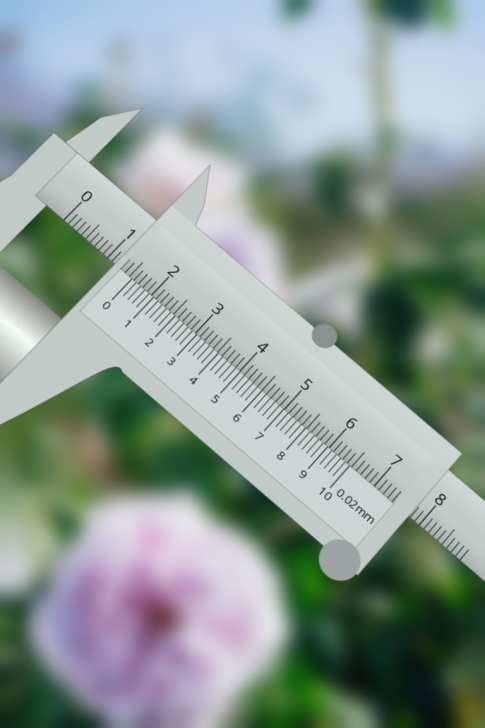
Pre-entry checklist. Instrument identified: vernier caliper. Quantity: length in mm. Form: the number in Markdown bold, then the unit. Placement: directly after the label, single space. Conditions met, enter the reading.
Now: **15.6** mm
